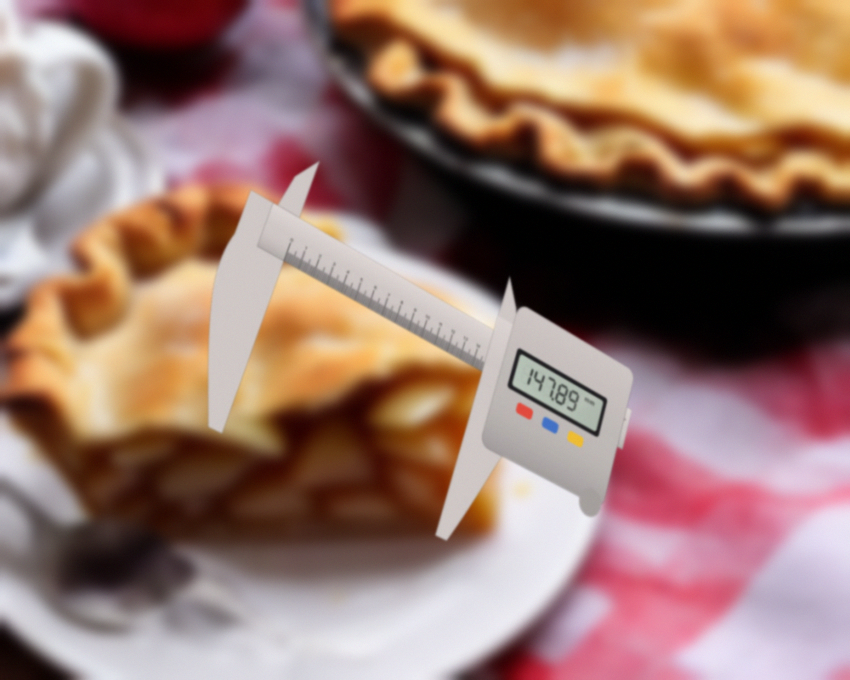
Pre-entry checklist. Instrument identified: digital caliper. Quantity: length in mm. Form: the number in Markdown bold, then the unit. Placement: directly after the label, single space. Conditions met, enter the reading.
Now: **147.89** mm
